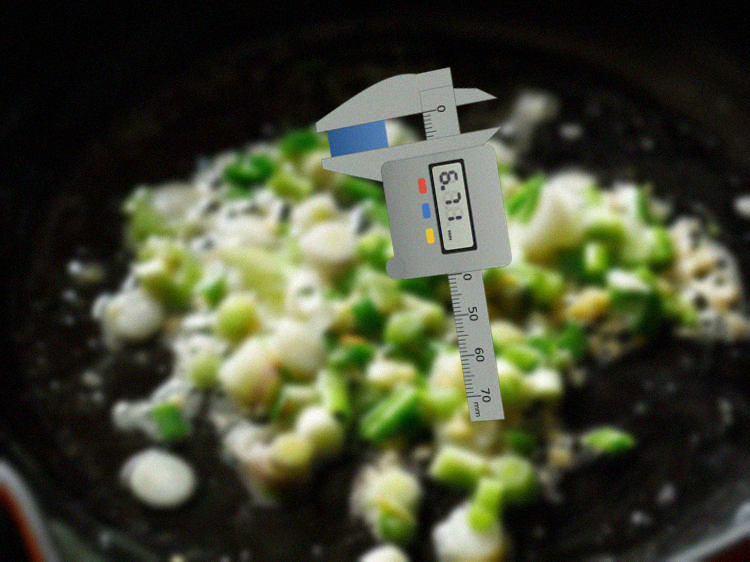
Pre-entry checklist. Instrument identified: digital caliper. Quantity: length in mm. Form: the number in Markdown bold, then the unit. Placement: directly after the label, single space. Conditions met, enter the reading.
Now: **6.71** mm
